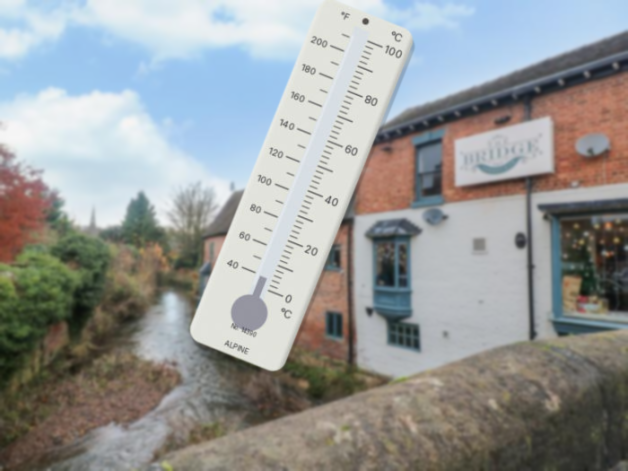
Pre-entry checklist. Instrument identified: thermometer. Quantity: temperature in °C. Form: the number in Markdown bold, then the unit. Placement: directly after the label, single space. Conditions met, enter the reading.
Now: **4** °C
